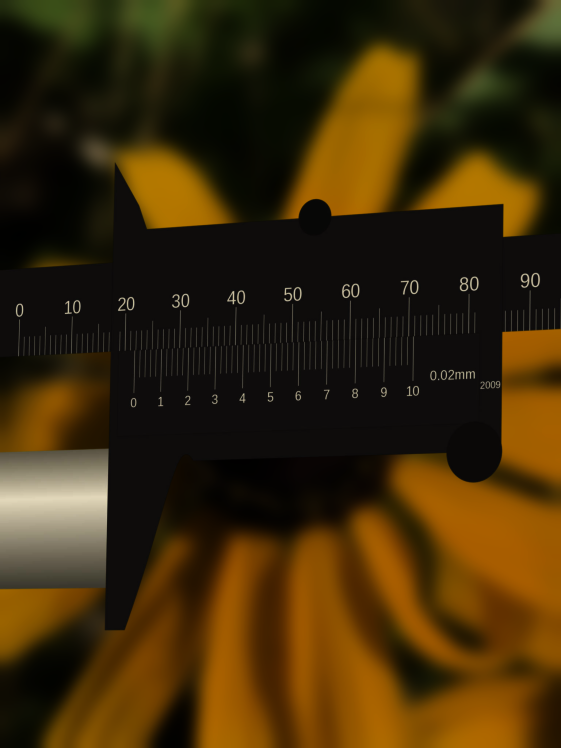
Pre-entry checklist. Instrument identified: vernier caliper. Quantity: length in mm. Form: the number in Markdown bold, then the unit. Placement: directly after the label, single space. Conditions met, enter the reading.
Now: **21.8** mm
